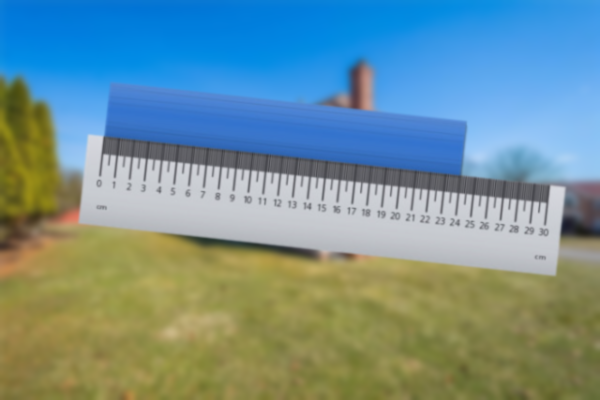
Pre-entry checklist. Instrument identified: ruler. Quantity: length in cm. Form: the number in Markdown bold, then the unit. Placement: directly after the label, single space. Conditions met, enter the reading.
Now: **24** cm
